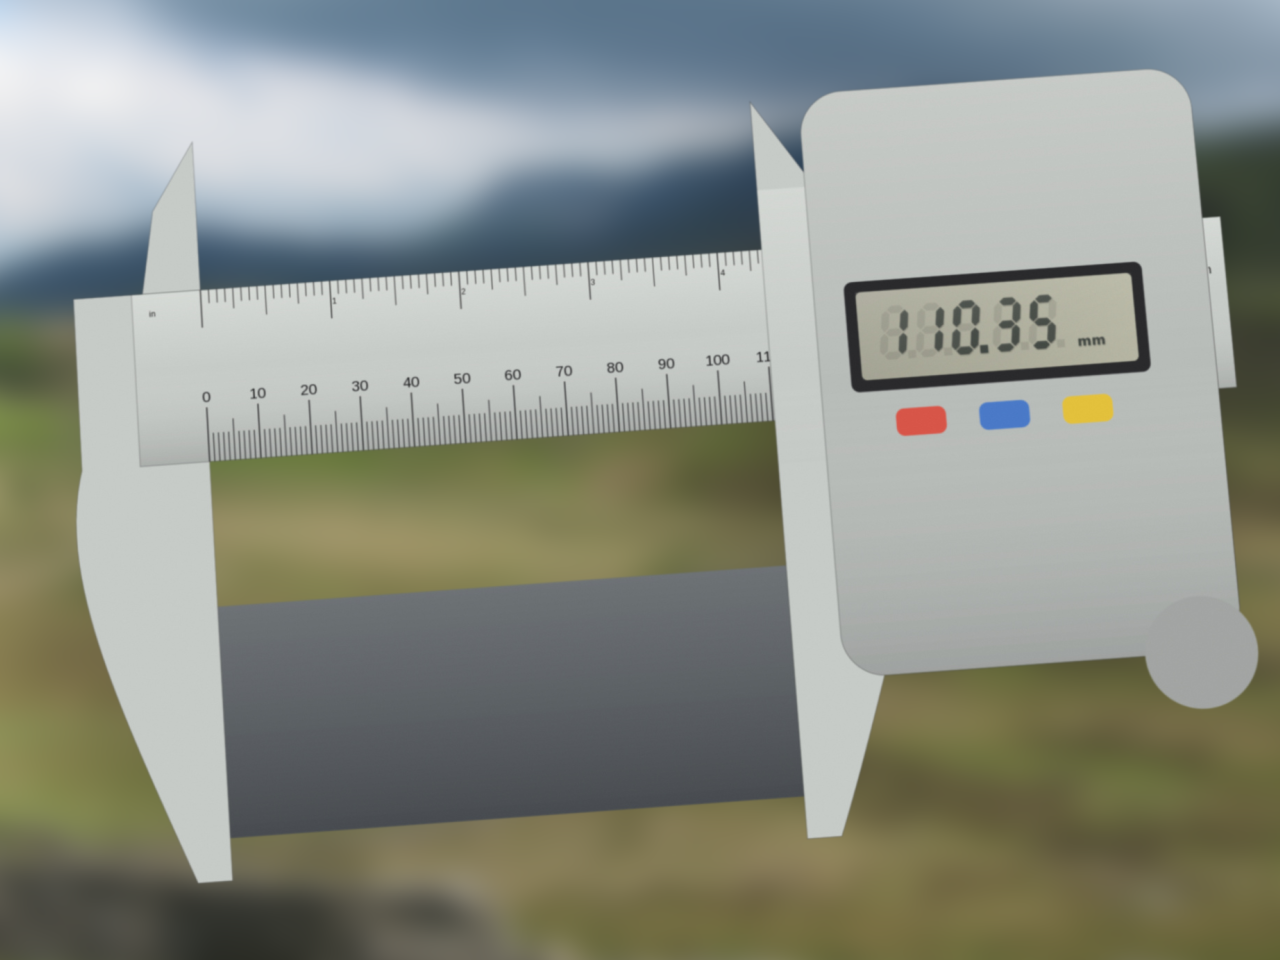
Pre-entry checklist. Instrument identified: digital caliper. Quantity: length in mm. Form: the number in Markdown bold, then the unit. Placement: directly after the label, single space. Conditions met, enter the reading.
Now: **110.35** mm
